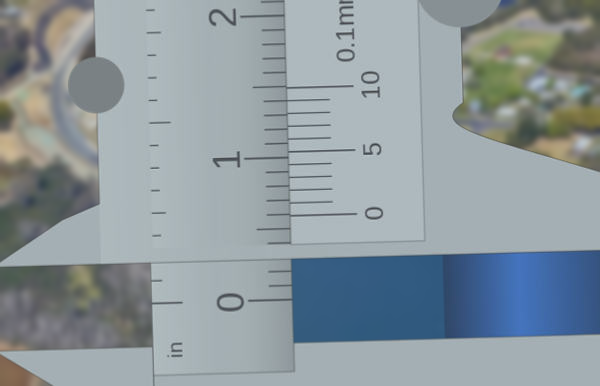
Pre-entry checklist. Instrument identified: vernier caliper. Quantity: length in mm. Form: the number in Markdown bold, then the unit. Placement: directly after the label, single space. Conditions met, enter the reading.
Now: **5.9** mm
